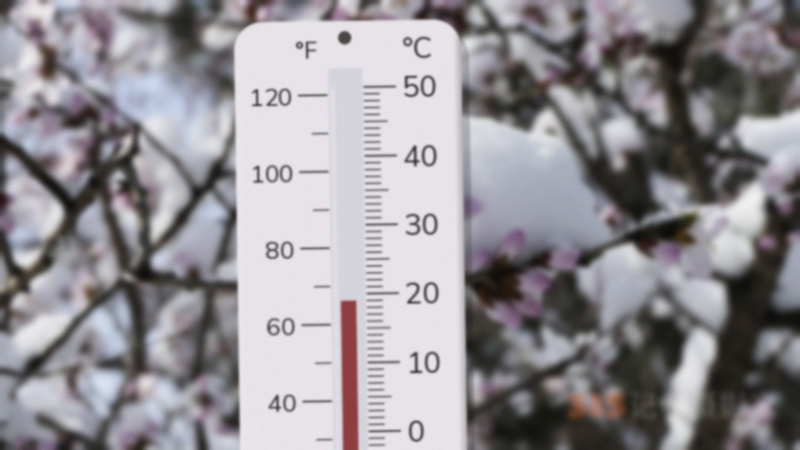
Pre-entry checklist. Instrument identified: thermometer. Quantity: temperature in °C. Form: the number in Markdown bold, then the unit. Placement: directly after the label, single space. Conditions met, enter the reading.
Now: **19** °C
